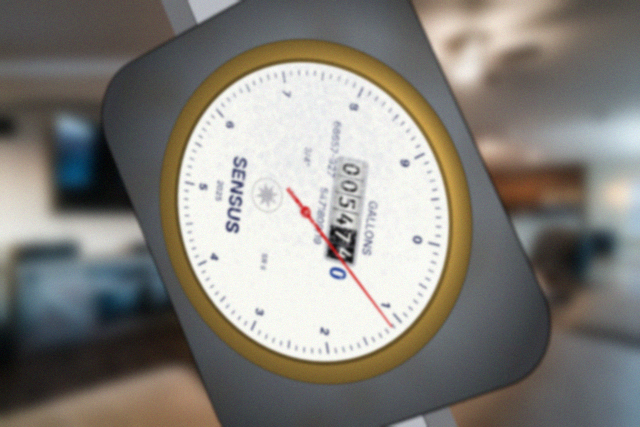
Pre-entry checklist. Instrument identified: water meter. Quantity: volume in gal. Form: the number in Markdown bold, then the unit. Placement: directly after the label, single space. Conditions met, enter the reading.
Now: **54741.1** gal
